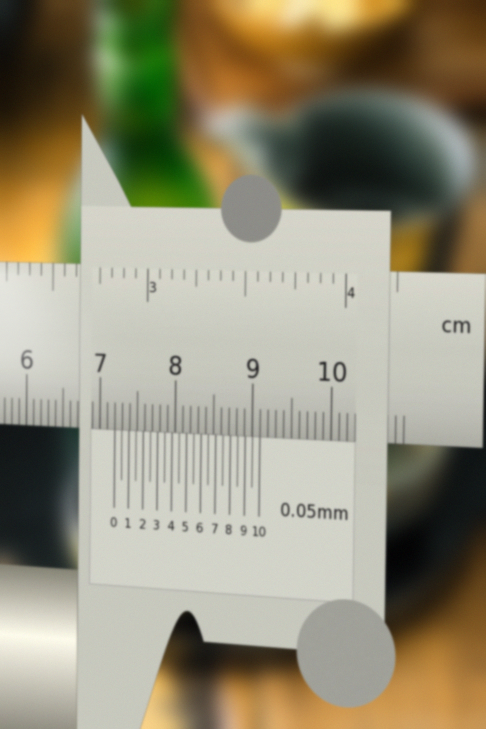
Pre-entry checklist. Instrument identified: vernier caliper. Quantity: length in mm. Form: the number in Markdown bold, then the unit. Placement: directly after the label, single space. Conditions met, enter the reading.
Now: **72.0** mm
